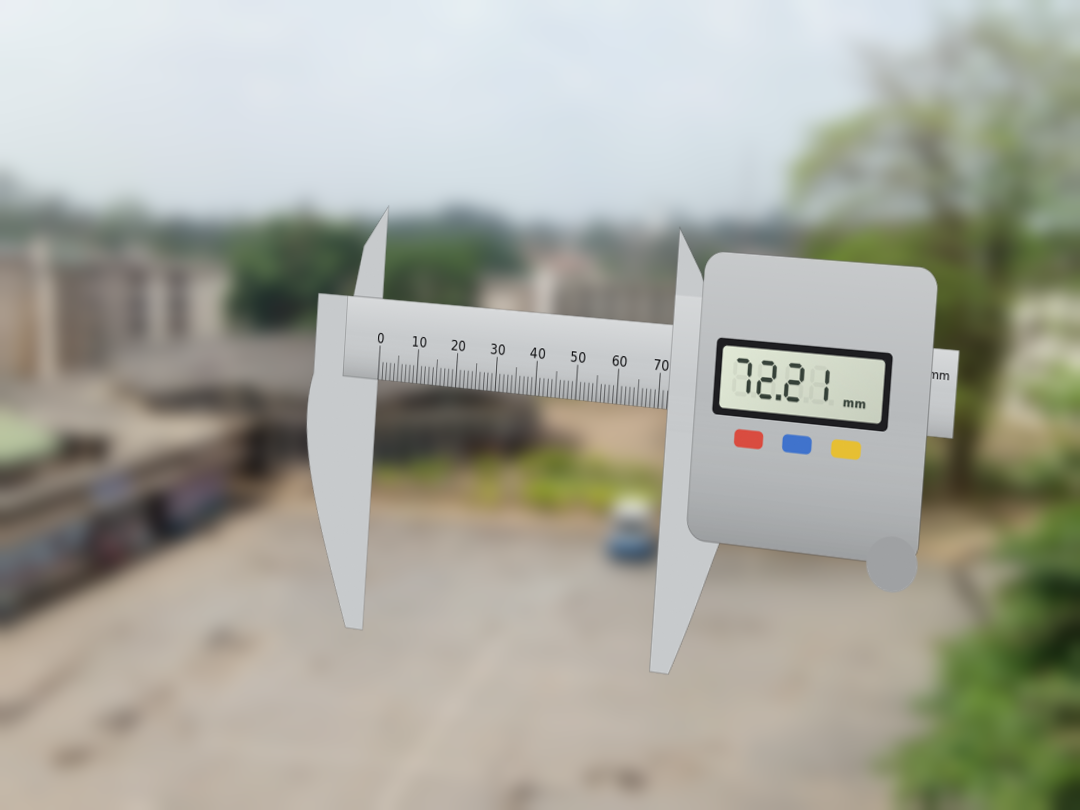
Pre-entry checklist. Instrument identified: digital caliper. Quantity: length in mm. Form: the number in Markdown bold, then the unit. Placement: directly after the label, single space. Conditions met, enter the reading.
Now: **72.21** mm
